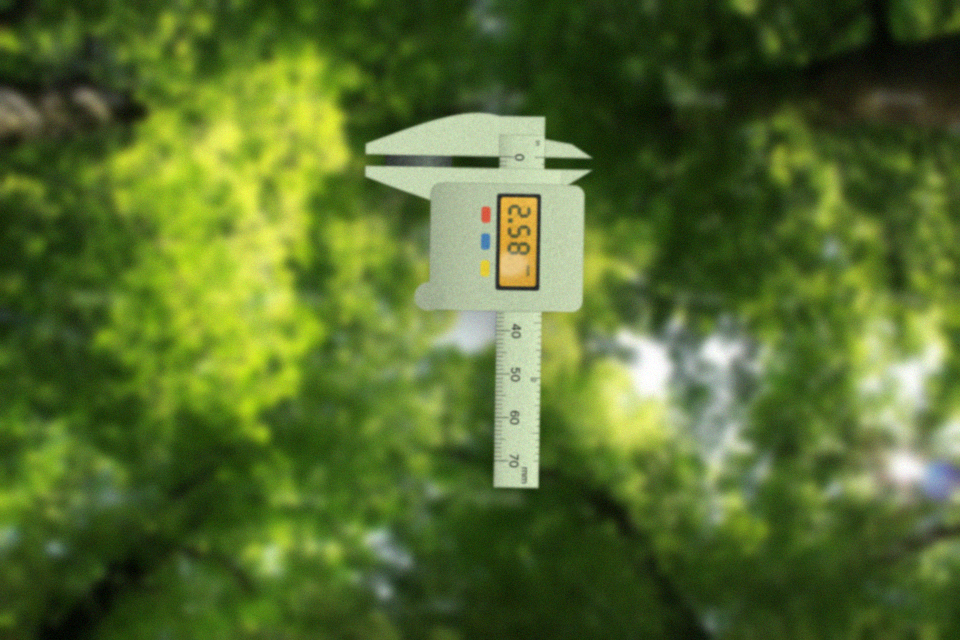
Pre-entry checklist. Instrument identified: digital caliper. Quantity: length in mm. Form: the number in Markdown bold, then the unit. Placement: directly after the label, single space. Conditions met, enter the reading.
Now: **2.58** mm
